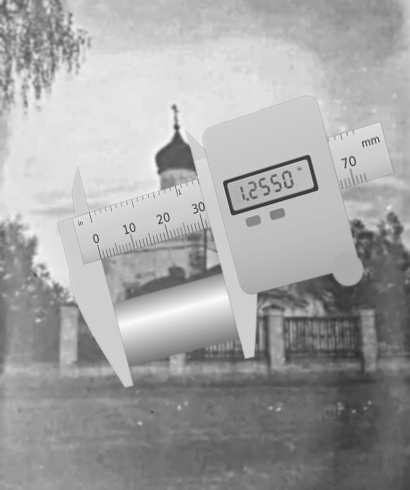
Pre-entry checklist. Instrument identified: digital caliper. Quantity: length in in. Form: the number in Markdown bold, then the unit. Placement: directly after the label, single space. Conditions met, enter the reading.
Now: **1.2550** in
